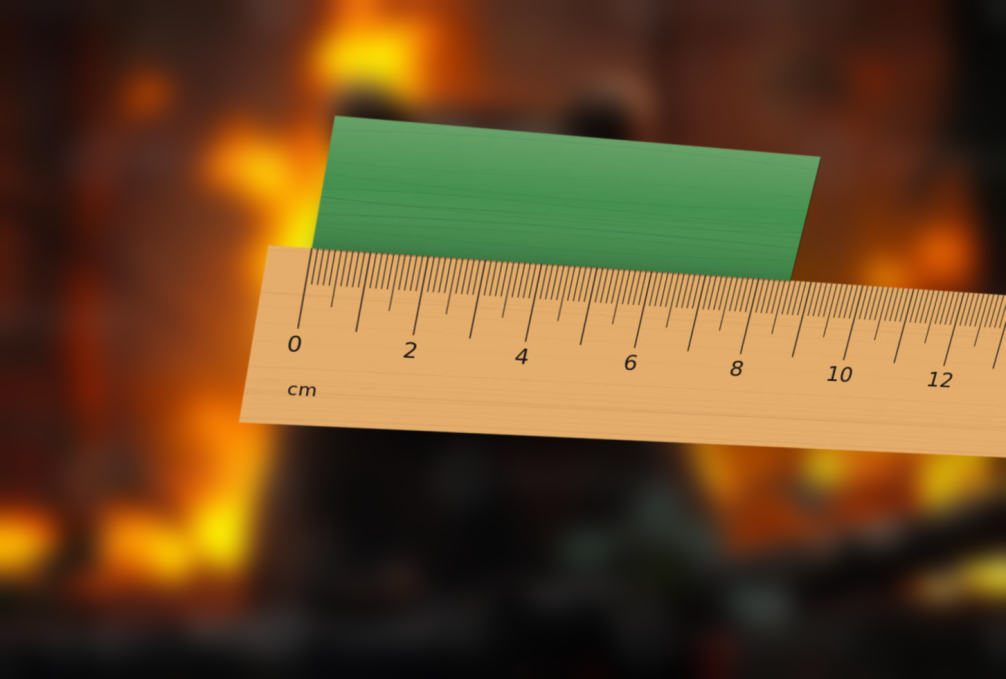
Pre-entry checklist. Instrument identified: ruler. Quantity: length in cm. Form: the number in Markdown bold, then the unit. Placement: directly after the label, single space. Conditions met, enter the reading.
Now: **8.6** cm
